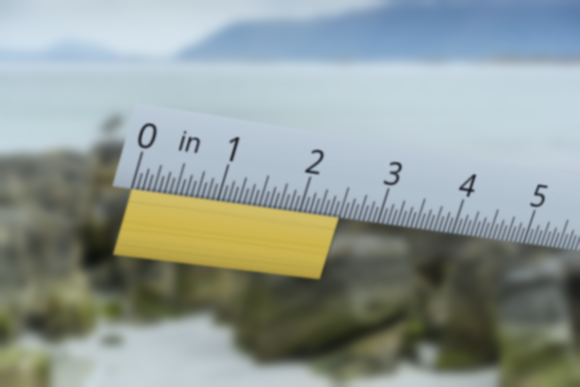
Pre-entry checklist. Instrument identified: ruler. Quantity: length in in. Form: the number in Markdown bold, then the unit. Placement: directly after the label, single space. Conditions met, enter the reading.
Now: **2.5** in
